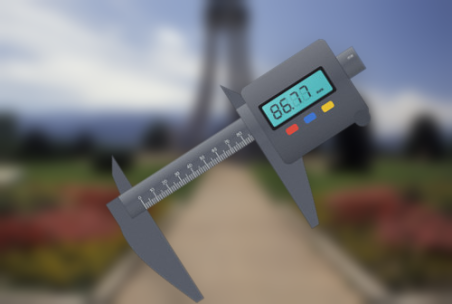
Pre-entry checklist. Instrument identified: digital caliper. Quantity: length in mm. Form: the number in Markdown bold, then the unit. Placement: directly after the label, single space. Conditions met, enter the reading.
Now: **86.77** mm
